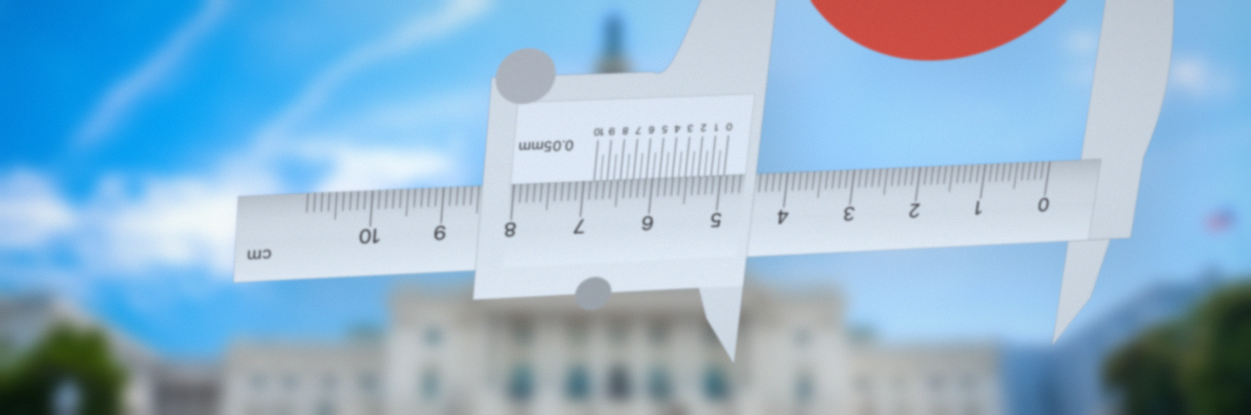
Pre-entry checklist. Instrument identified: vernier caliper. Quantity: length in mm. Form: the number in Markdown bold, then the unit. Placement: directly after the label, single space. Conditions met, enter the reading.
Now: **49.5** mm
